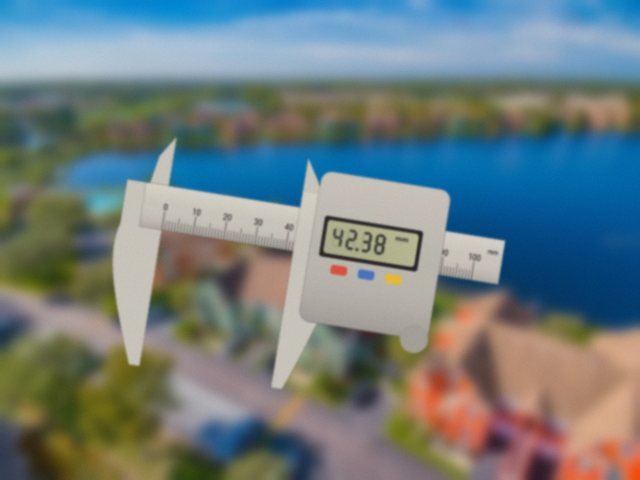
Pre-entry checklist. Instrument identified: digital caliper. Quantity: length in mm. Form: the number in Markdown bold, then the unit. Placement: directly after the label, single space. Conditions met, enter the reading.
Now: **42.38** mm
